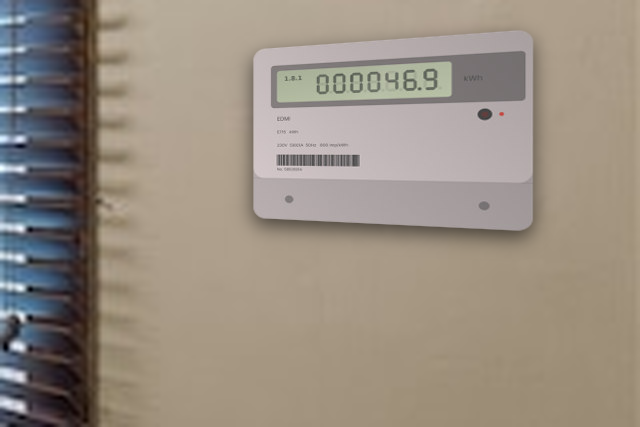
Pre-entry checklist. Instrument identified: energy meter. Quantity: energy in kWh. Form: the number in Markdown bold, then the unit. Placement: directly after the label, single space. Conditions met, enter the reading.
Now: **46.9** kWh
